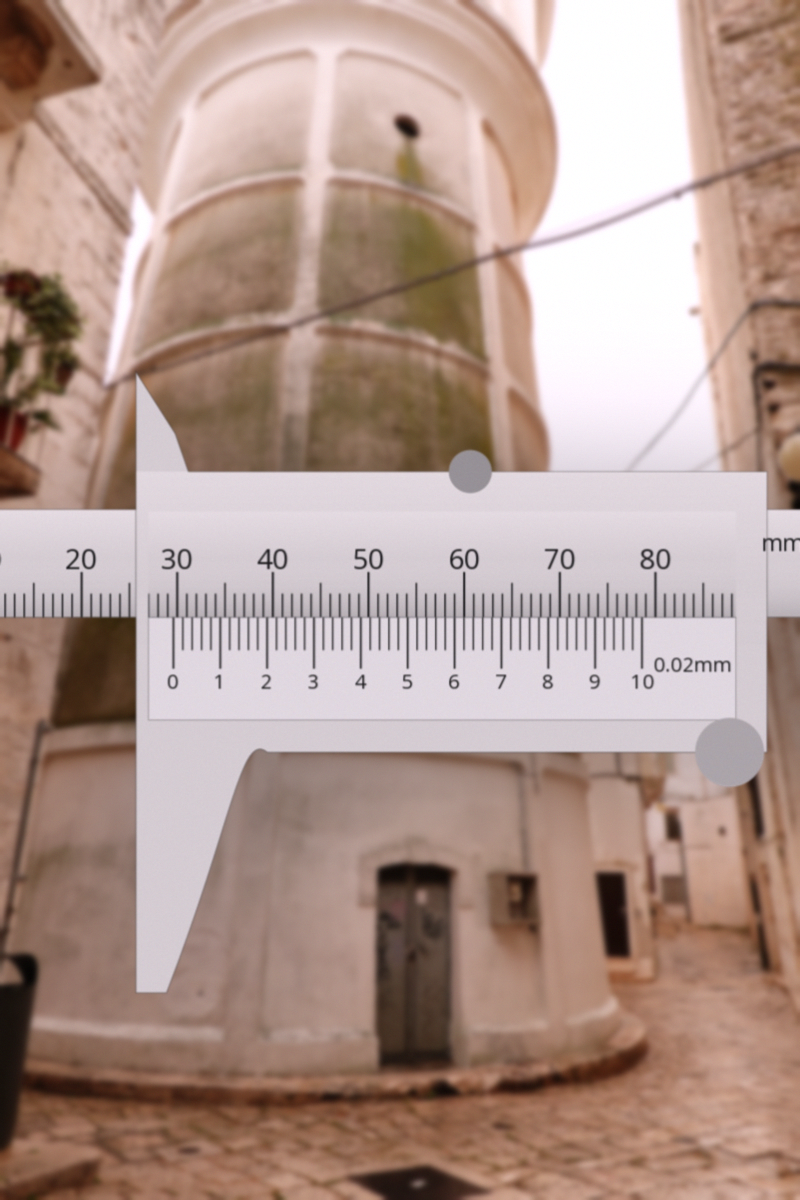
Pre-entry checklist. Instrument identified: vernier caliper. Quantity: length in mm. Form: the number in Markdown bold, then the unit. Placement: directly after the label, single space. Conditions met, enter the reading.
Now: **29.6** mm
